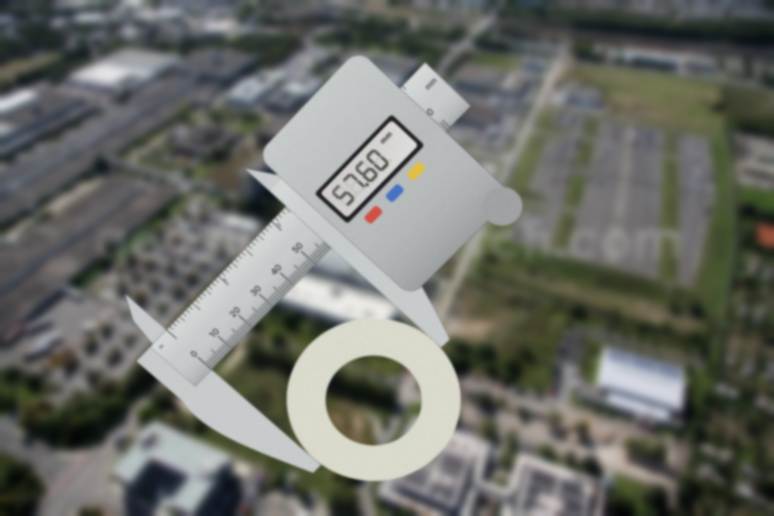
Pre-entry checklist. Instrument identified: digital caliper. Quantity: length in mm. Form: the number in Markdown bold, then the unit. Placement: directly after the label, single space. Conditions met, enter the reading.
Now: **57.60** mm
